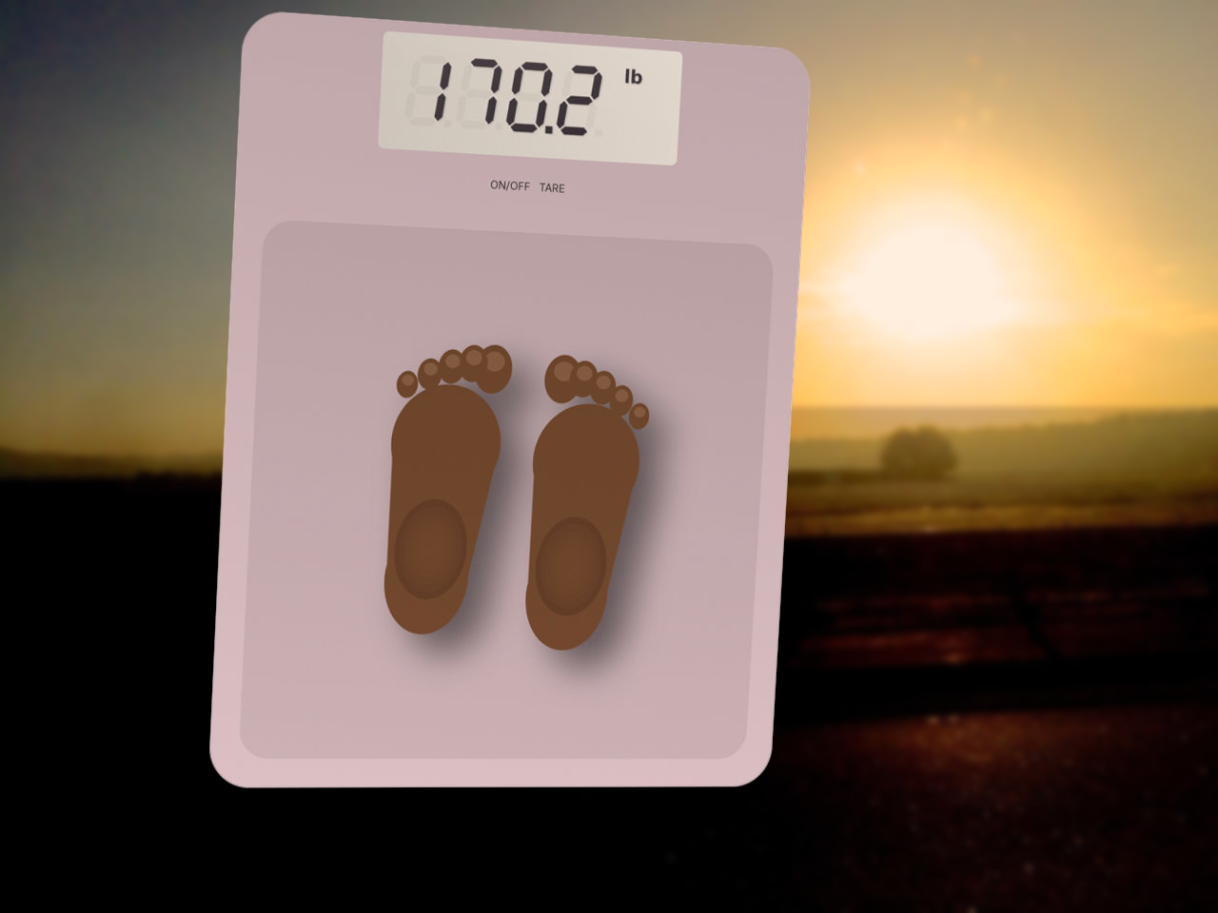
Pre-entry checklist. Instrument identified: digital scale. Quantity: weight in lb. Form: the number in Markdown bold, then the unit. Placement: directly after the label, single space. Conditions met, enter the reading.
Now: **170.2** lb
